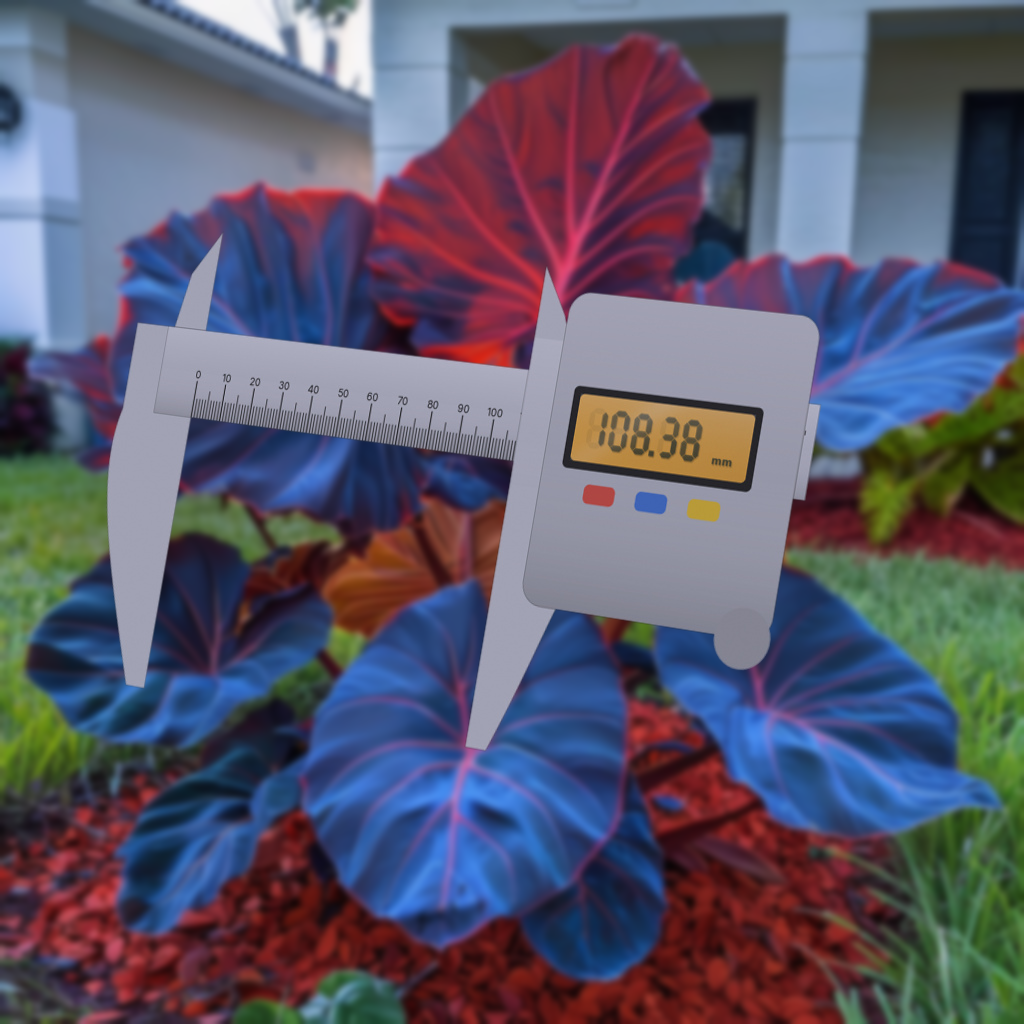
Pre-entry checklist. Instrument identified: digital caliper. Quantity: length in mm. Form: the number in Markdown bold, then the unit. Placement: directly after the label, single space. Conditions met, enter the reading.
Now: **108.38** mm
